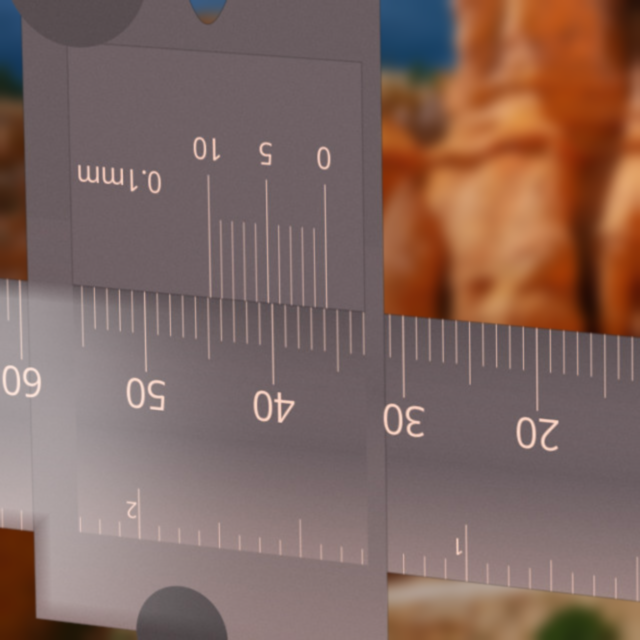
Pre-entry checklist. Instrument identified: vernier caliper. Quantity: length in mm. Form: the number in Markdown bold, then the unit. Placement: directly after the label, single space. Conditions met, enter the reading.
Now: **35.8** mm
